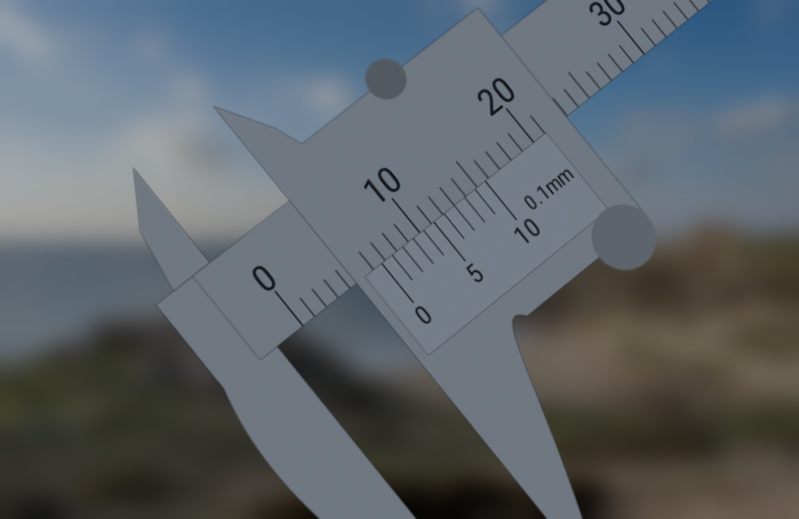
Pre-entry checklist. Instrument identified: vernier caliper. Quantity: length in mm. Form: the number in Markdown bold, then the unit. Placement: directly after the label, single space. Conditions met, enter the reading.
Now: **6.7** mm
